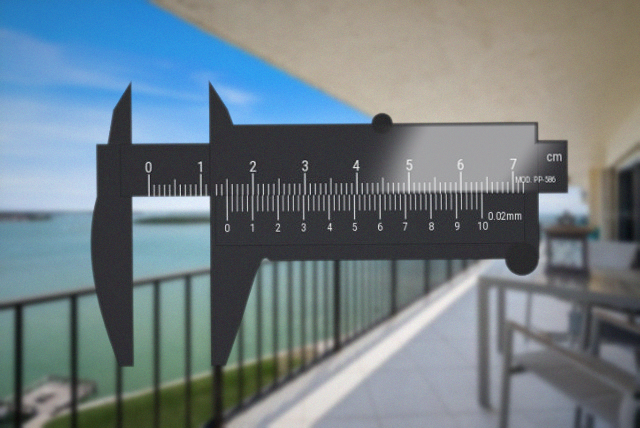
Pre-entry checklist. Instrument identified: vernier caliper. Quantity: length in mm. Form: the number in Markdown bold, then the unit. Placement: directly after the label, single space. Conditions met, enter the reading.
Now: **15.0** mm
